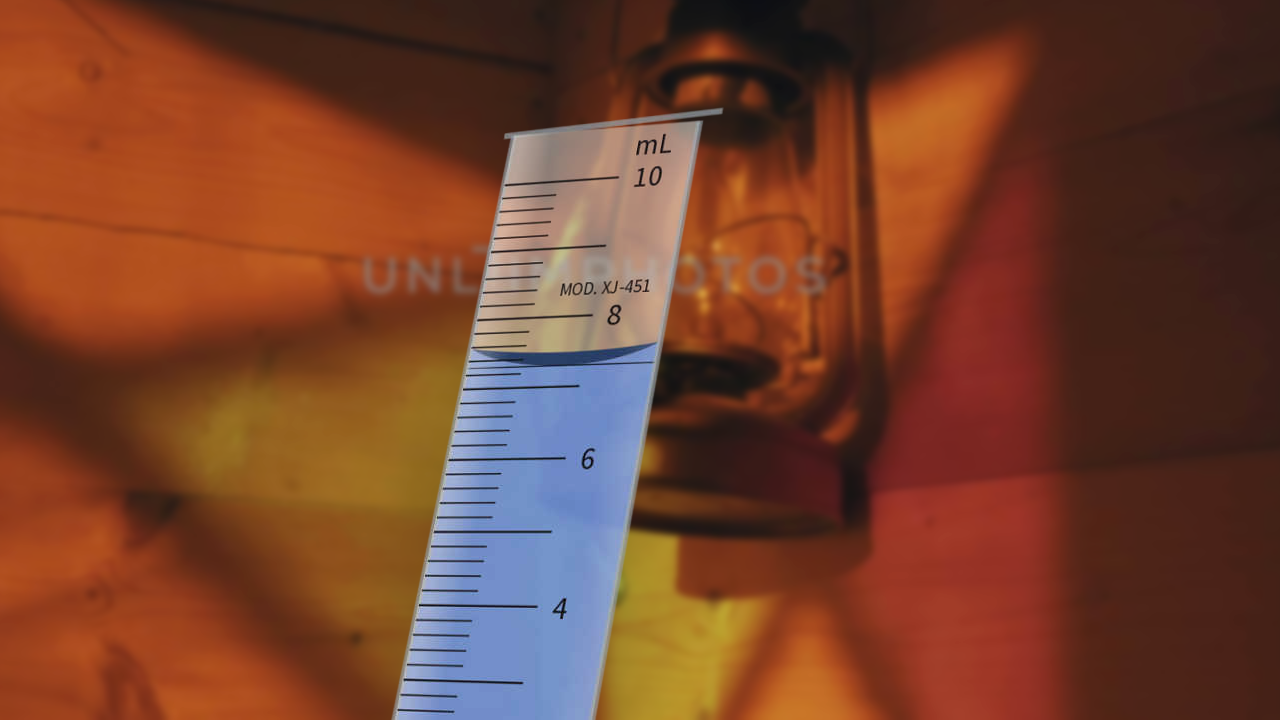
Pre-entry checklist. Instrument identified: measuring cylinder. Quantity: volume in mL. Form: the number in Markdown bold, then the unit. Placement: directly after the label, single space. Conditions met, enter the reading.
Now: **7.3** mL
